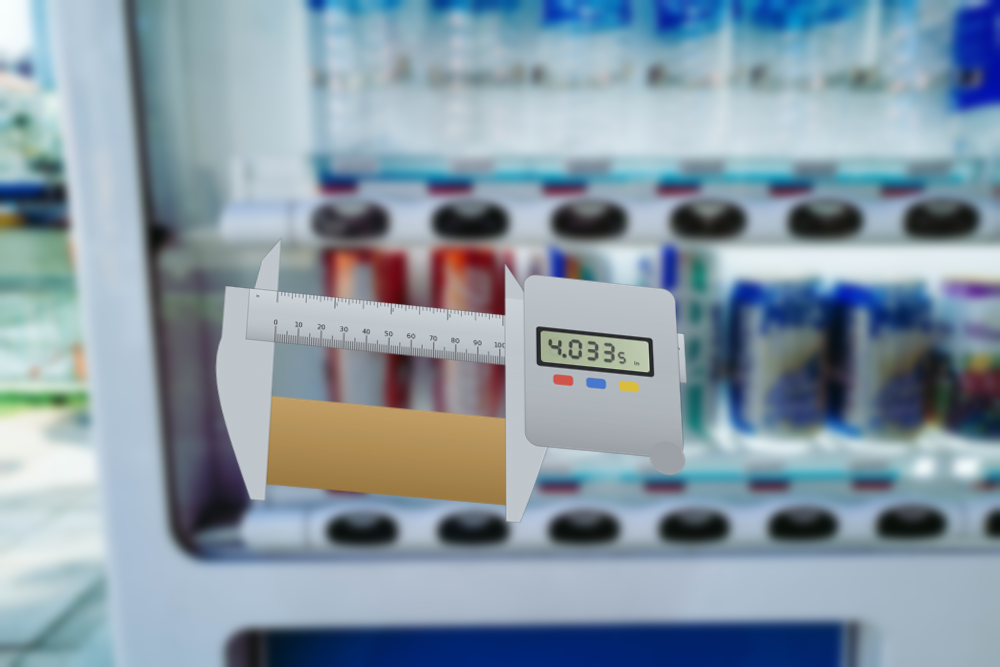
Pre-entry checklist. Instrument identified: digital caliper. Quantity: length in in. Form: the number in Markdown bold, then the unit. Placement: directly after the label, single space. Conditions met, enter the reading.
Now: **4.0335** in
